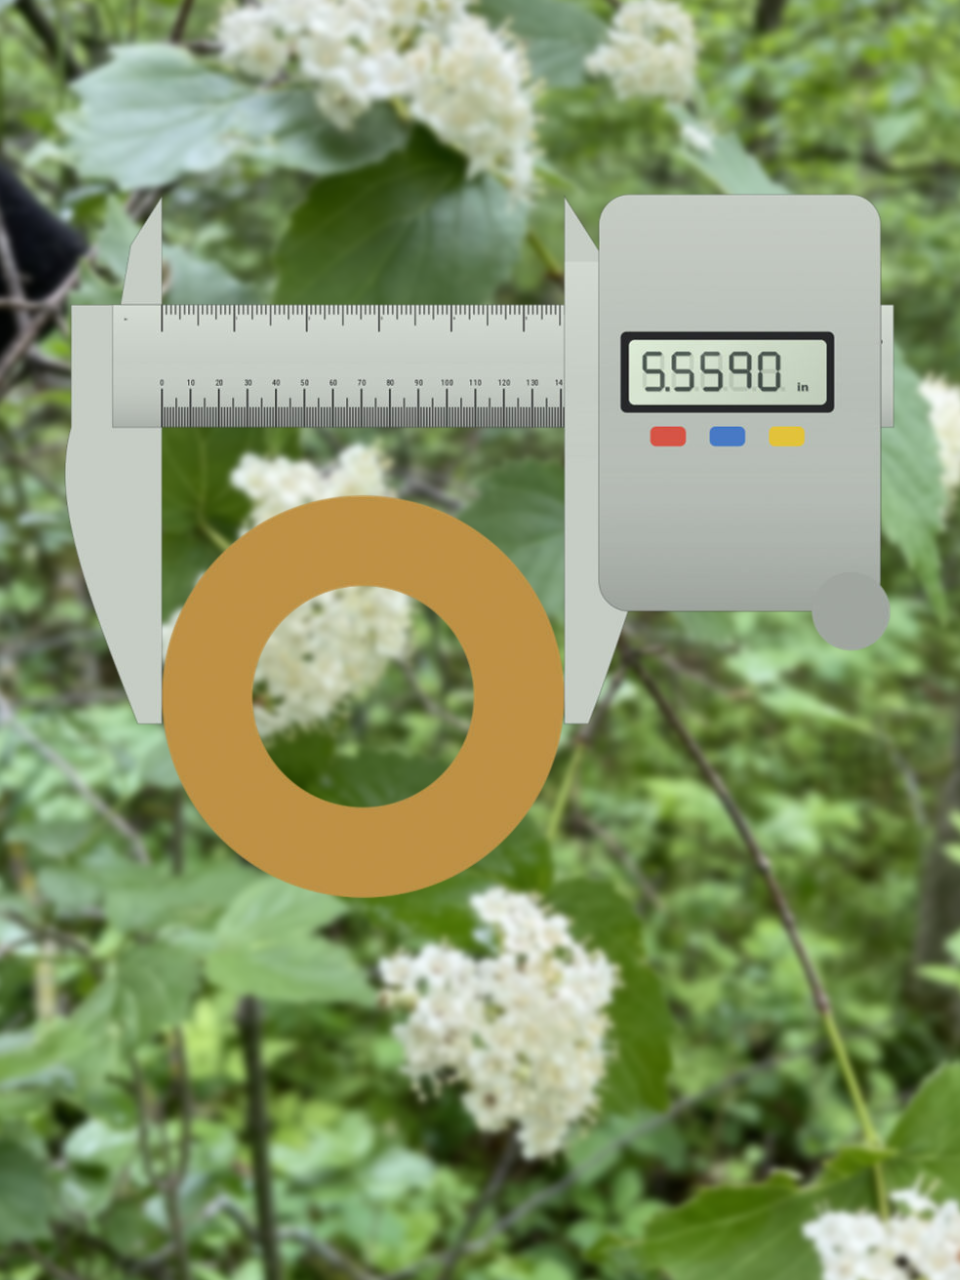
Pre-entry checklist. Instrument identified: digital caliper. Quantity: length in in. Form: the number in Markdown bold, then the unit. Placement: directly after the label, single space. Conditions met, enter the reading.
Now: **5.5590** in
